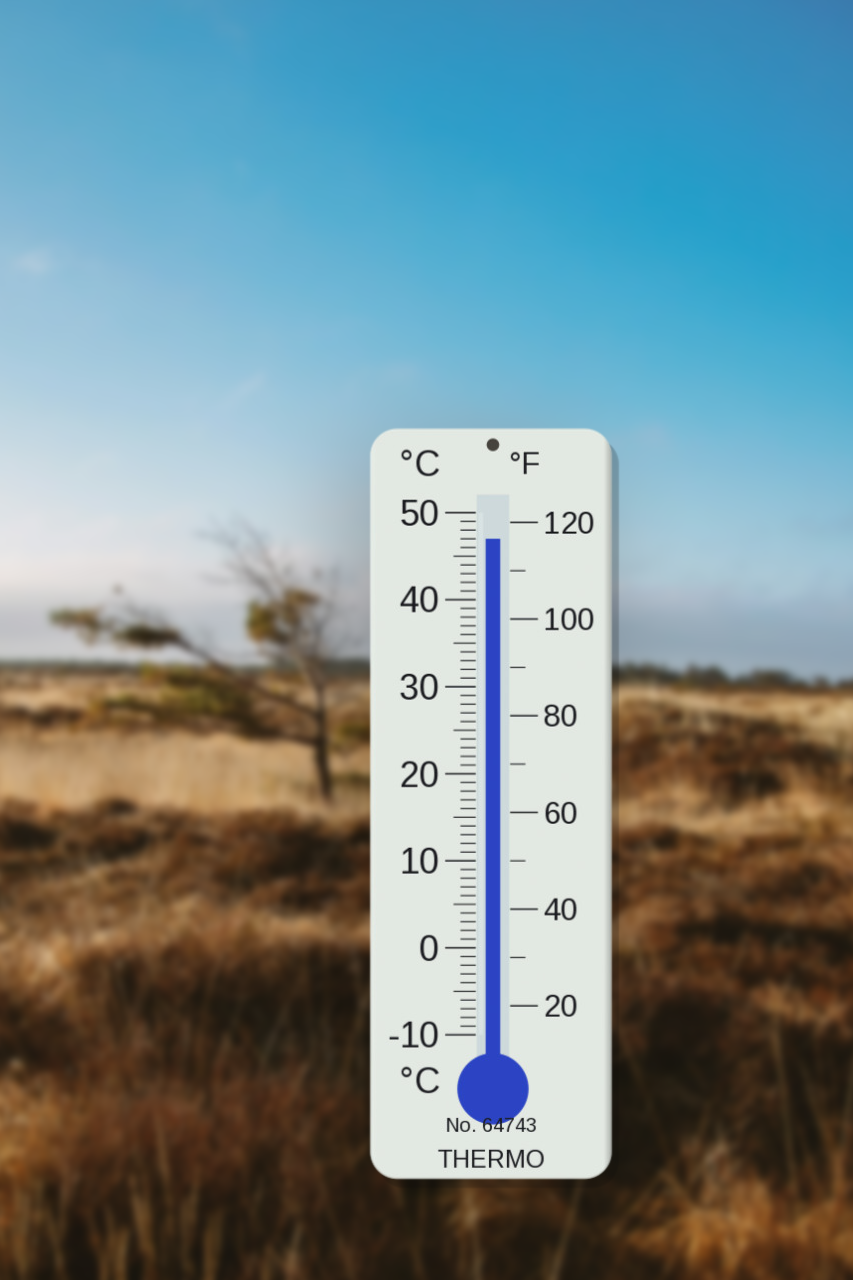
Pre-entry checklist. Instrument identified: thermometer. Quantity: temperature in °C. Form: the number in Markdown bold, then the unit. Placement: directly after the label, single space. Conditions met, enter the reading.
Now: **47** °C
